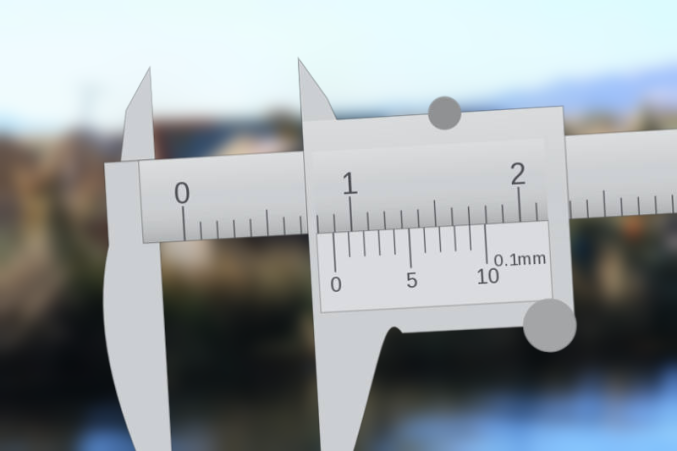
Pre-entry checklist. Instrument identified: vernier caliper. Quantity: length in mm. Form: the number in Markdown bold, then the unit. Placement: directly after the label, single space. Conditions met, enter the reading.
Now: **8.9** mm
